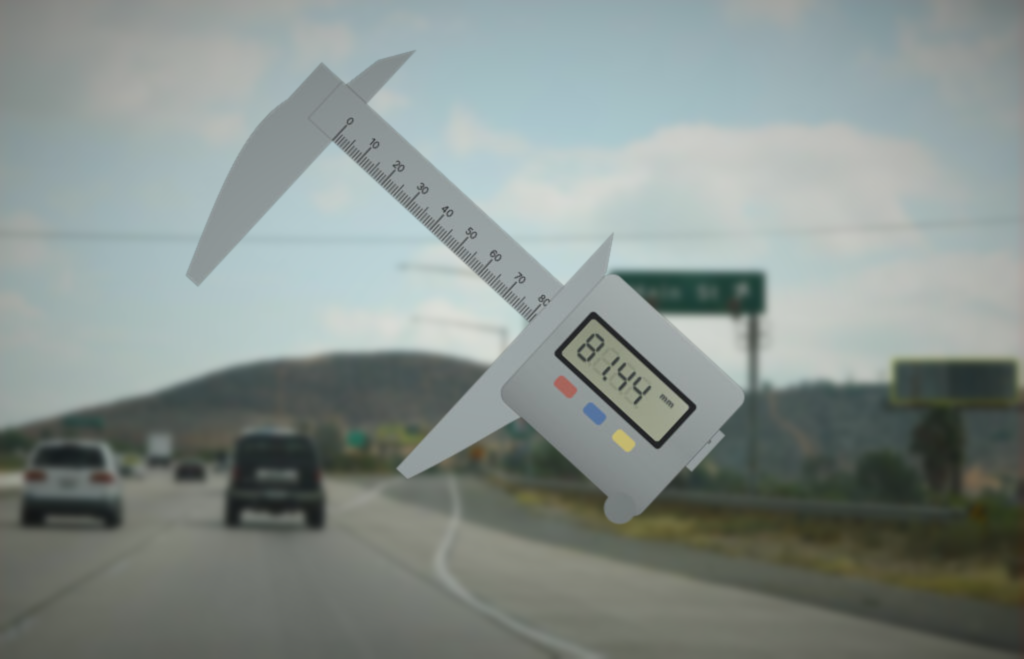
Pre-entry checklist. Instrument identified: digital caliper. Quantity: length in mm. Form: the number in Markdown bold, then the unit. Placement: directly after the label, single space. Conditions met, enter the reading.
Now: **81.44** mm
